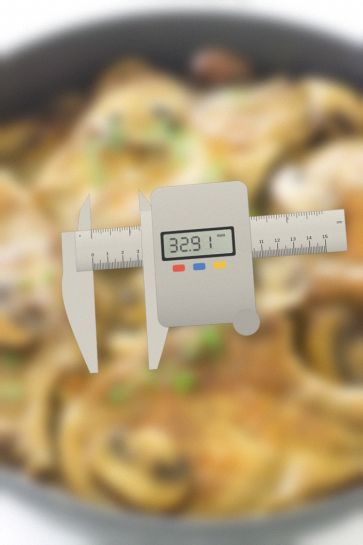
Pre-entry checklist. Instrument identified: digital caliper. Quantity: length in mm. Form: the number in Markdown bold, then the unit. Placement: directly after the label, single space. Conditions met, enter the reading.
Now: **32.91** mm
